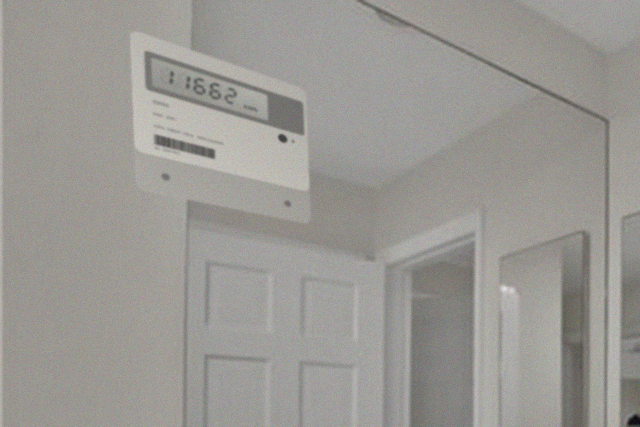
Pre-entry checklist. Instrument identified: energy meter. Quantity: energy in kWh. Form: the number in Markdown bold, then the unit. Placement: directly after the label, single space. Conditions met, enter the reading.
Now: **11662** kWh
